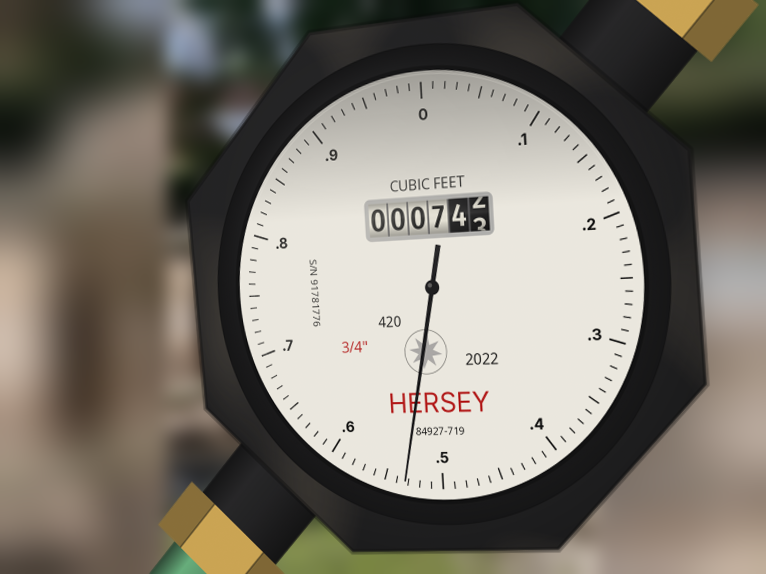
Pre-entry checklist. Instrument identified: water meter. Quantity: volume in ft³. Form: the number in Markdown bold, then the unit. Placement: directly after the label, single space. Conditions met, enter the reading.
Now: **742.53** ft³
